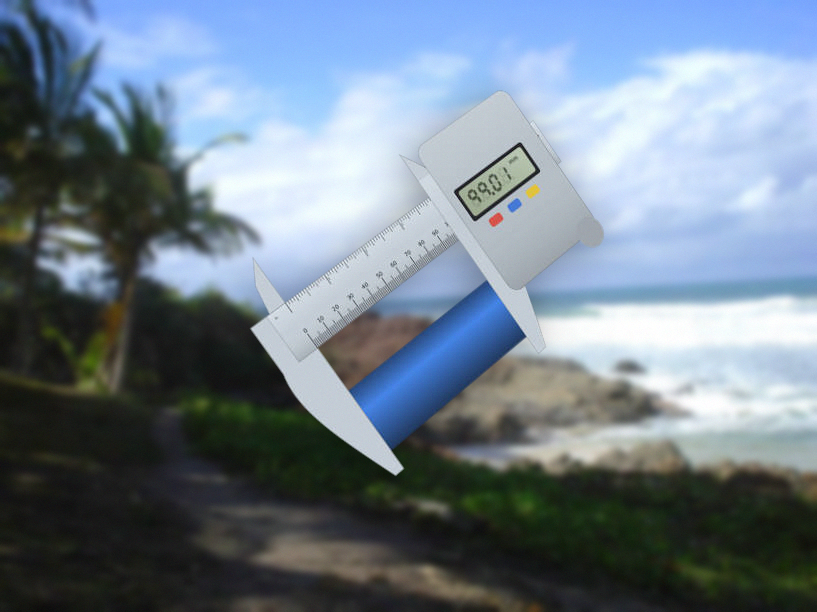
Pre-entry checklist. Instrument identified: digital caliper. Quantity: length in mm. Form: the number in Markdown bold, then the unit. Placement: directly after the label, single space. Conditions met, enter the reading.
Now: **99.01** mm
